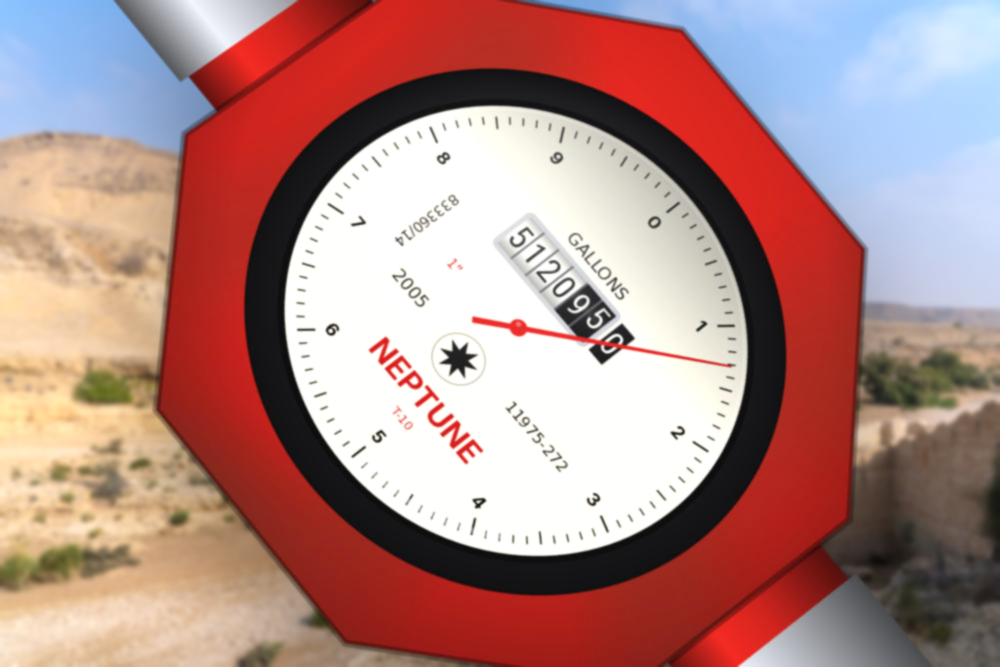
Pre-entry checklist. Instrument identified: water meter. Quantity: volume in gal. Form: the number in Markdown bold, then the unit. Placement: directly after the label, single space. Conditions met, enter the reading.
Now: **5120951.3** gal
